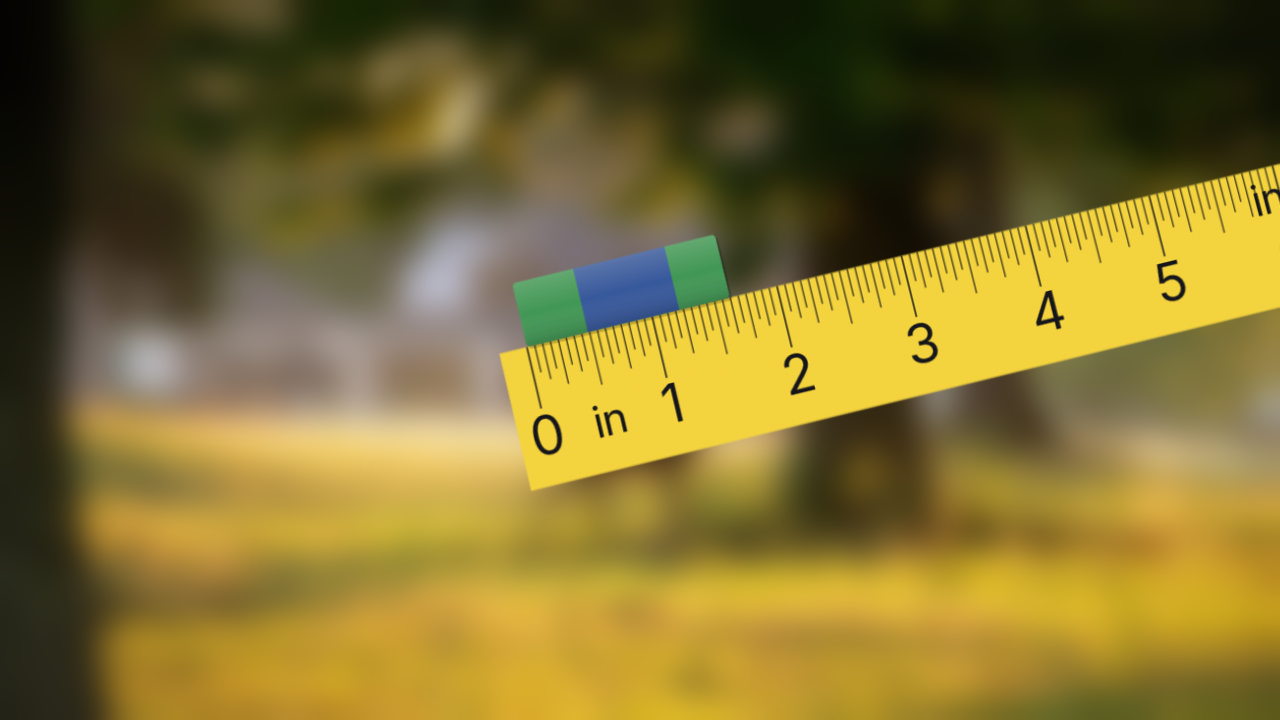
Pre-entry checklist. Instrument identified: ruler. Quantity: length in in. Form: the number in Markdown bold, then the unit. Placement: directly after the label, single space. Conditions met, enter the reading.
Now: **1.625** in
